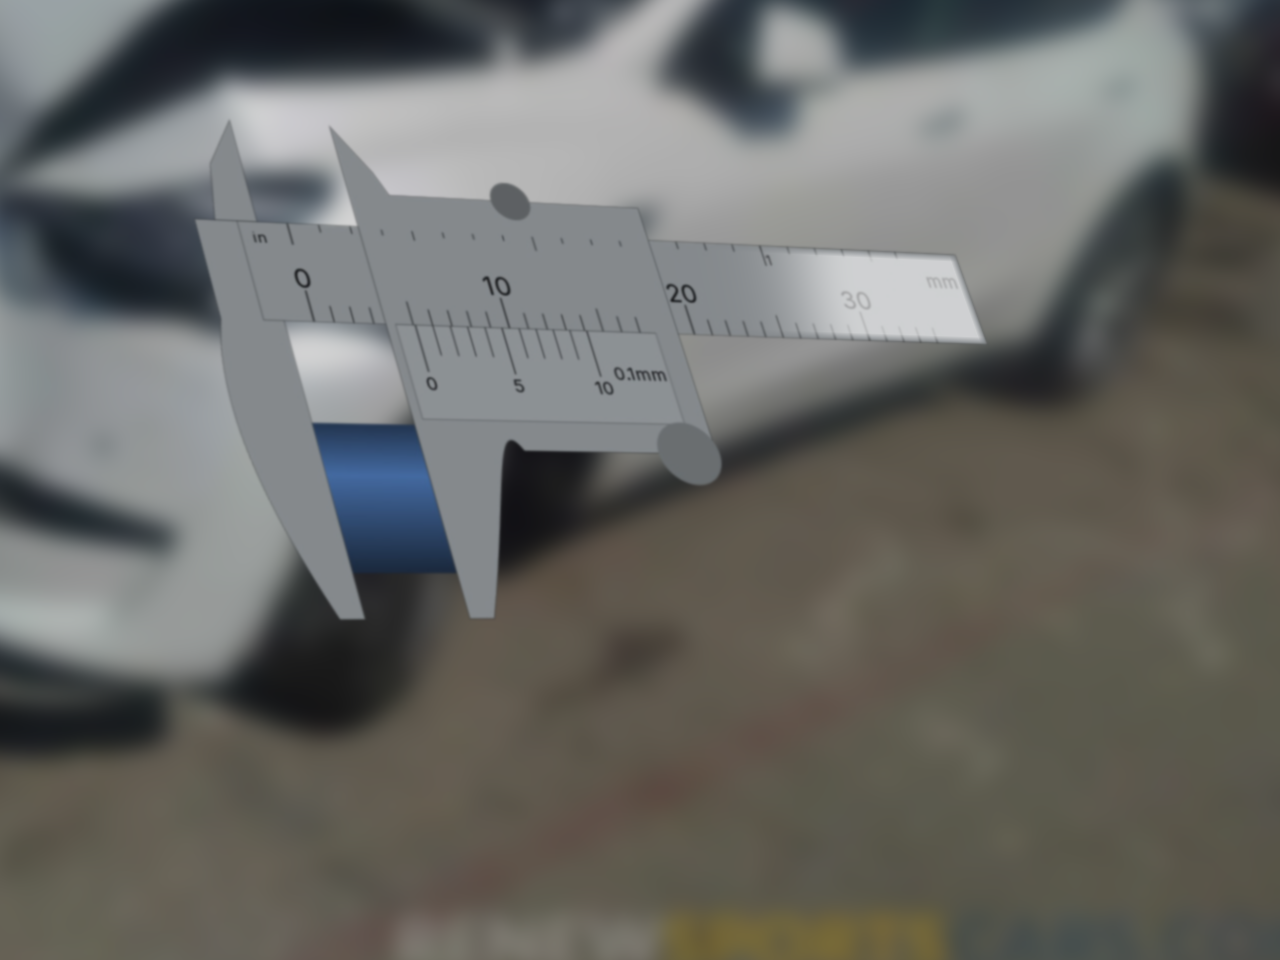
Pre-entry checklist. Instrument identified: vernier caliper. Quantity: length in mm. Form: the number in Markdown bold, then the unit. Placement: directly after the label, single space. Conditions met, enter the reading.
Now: **5.1** mm
